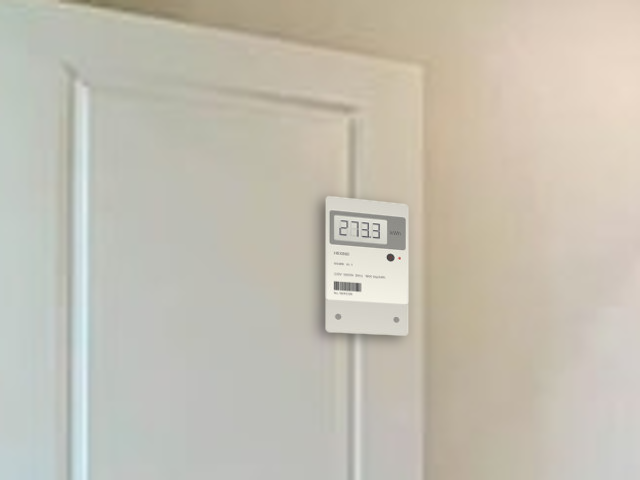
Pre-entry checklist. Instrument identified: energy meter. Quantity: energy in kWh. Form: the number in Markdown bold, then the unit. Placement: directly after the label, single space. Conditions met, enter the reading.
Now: **273.3** kWh
